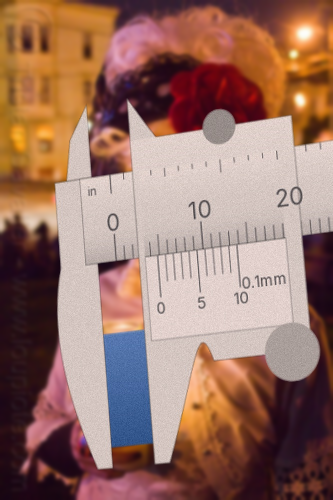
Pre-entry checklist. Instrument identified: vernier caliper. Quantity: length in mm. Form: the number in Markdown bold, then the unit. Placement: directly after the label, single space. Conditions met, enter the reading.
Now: **4.8** mm
